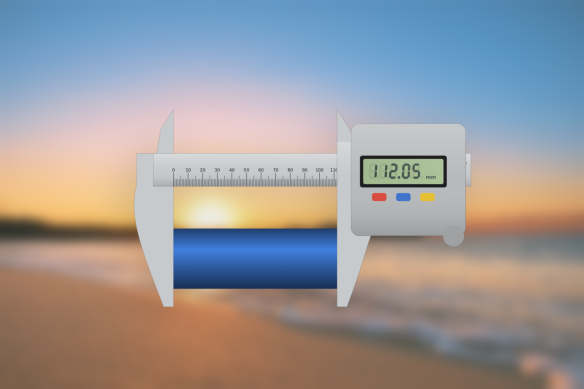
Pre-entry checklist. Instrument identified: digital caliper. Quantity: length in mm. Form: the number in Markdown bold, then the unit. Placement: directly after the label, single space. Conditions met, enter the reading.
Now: **112.05** mm
